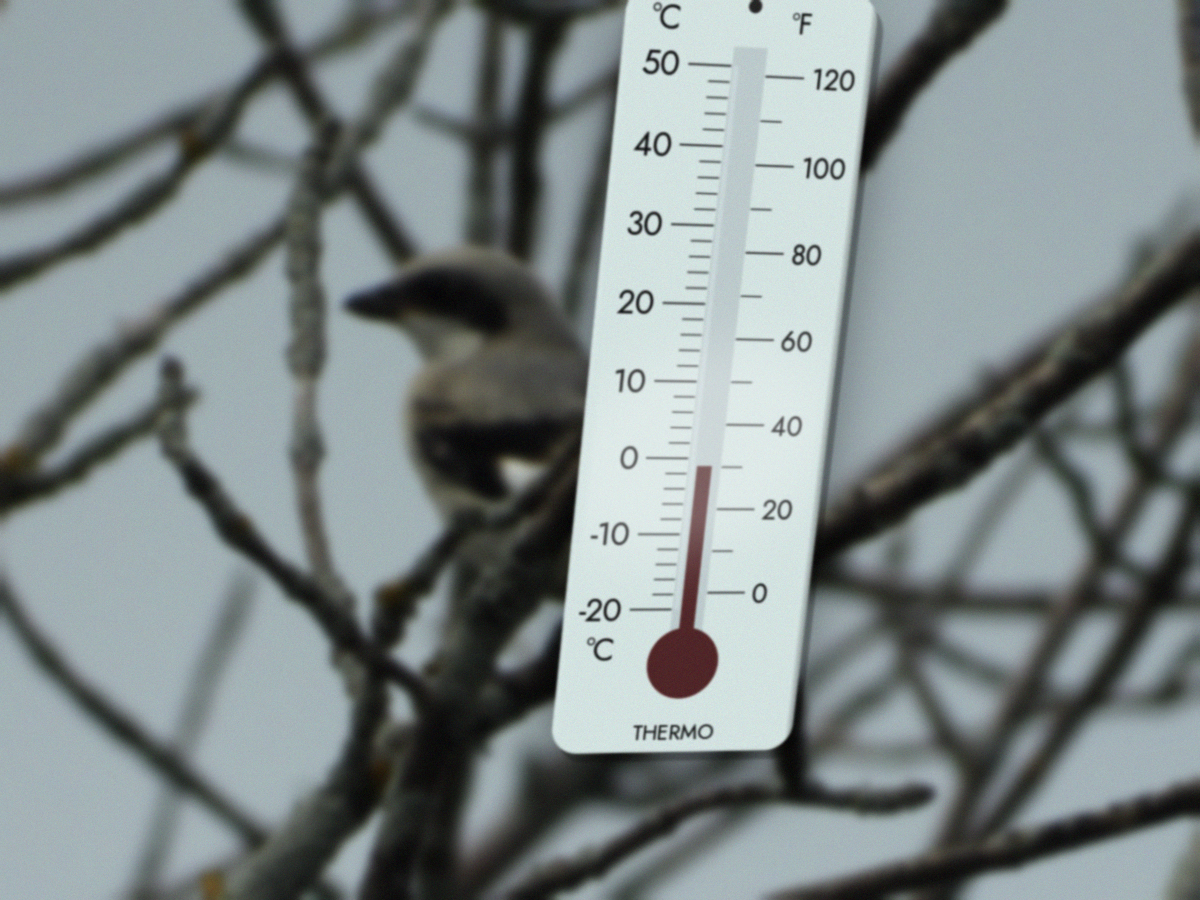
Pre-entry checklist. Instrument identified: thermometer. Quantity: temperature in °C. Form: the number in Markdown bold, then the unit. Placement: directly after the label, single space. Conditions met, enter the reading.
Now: **-1** °C
